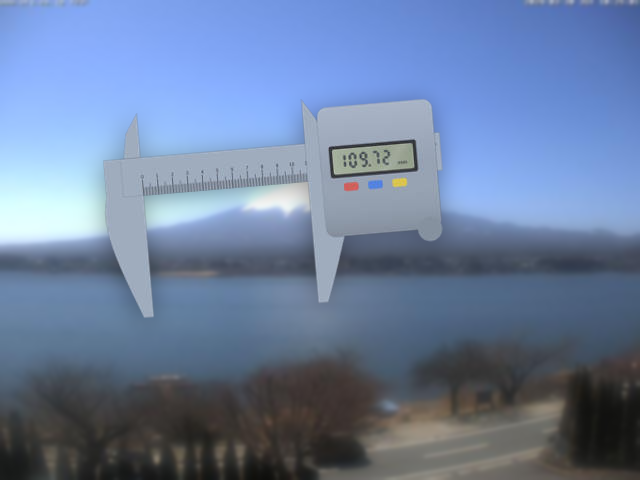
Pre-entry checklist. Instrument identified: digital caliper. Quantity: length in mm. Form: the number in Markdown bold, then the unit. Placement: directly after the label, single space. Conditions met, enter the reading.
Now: **109.72** mm
